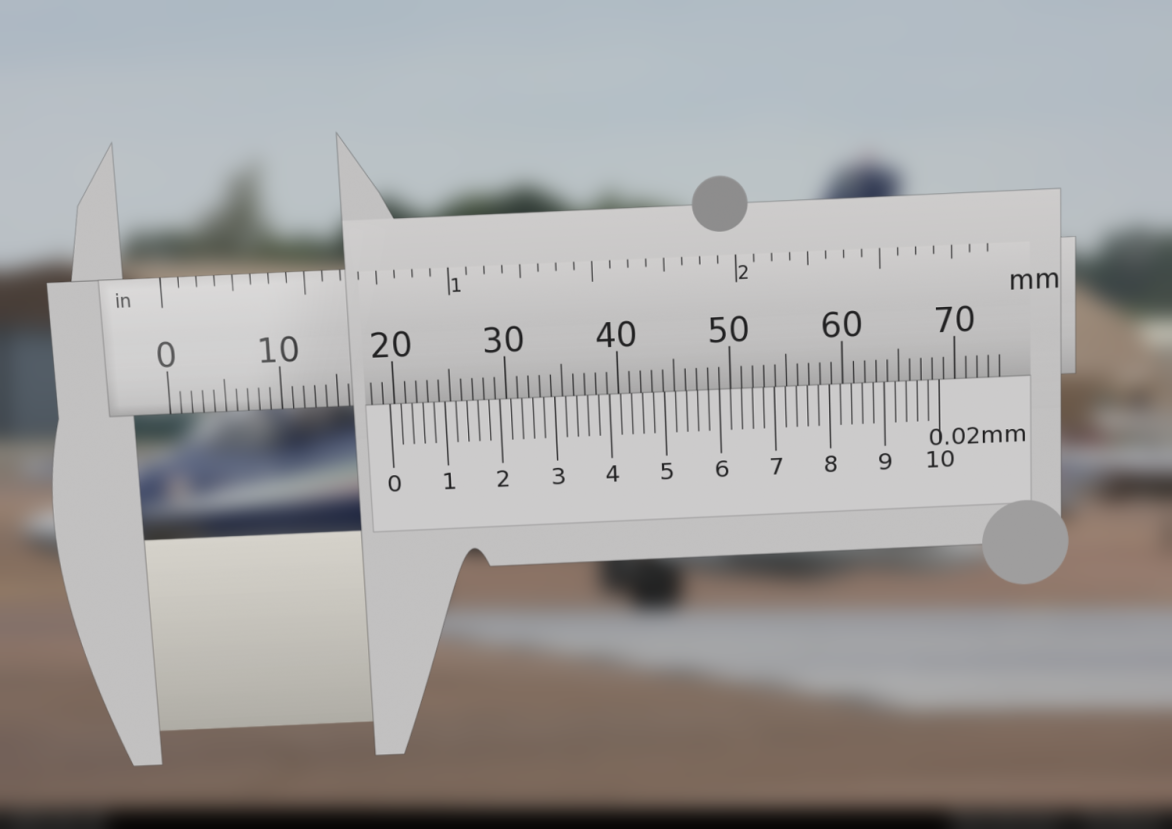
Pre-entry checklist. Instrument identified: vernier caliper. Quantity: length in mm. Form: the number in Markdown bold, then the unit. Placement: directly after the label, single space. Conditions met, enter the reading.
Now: **19.6** mm
